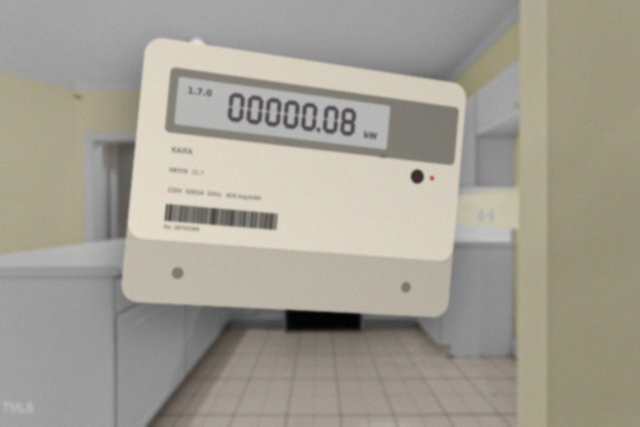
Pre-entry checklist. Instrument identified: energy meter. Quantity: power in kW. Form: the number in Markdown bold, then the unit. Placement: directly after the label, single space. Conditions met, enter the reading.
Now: **0.08** kW
